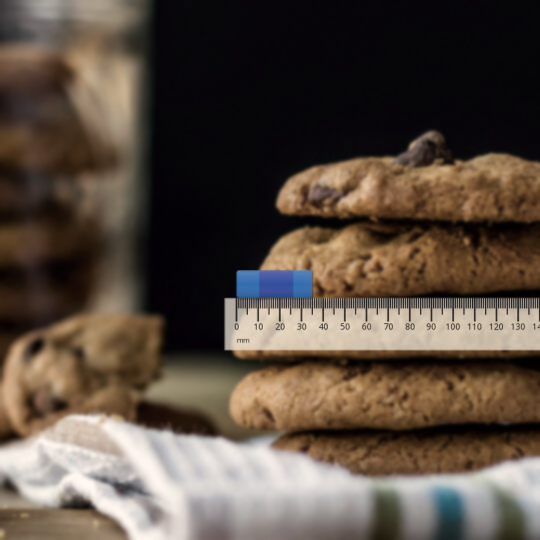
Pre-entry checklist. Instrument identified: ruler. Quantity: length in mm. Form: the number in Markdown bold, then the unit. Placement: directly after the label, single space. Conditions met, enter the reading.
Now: **35** mm
